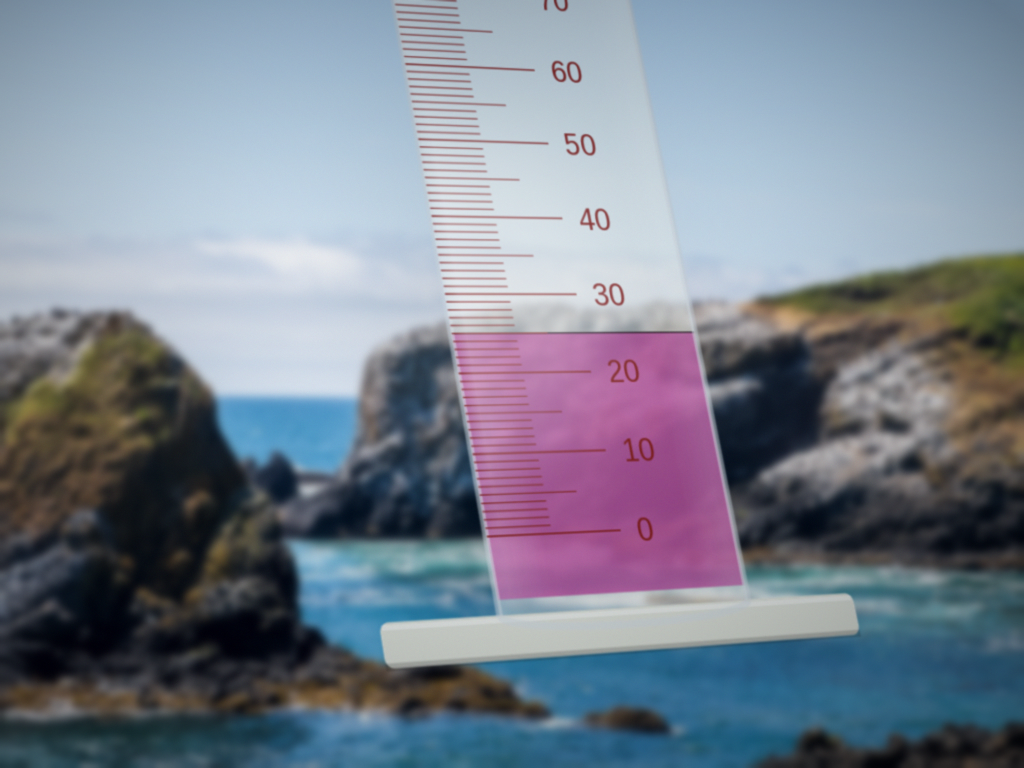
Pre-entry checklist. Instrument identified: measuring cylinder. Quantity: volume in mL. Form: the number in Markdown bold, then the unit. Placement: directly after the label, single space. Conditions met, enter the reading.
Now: **25** mL
